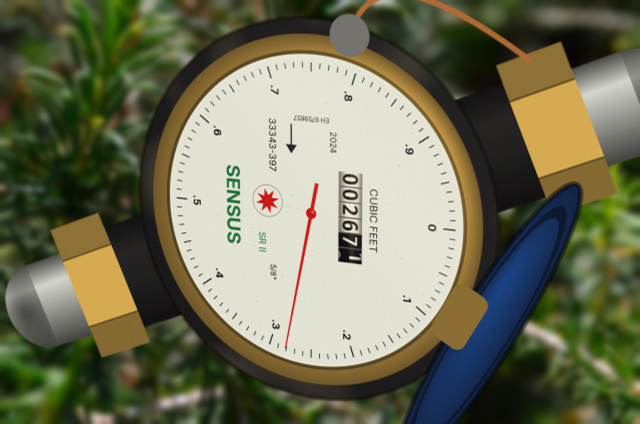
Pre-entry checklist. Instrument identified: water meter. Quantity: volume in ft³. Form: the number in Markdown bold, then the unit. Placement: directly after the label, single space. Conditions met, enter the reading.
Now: **2671.28** ft³
